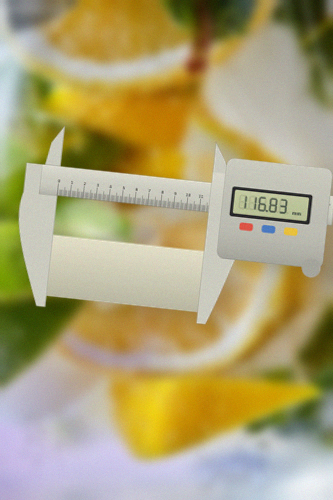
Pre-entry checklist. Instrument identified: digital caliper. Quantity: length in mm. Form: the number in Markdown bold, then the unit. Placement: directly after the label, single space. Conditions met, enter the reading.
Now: **116.83** mm
